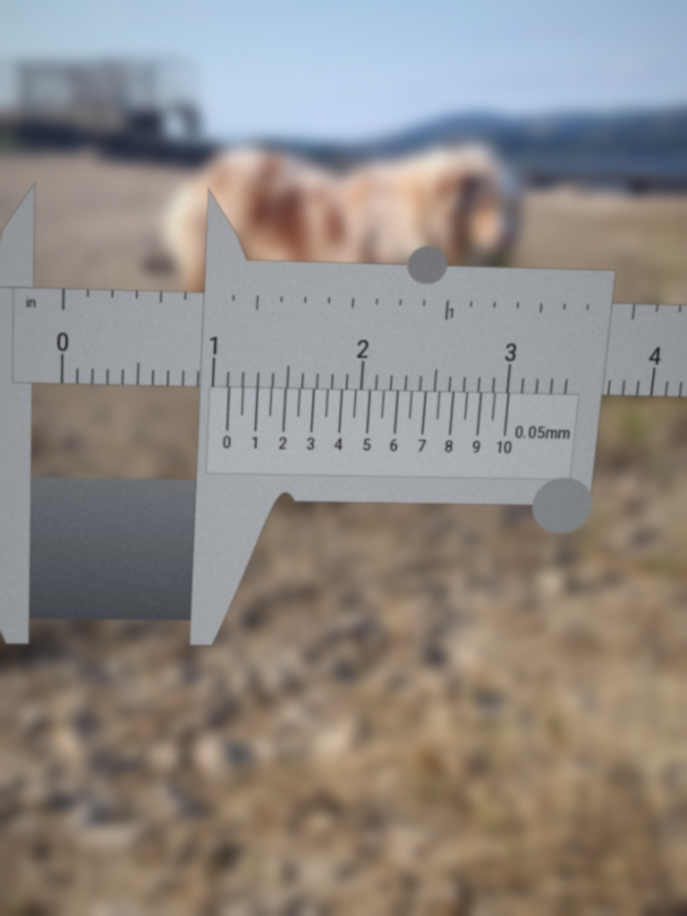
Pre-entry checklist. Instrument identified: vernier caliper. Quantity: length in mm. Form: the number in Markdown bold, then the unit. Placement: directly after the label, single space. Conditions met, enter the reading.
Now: **11.1** mm
